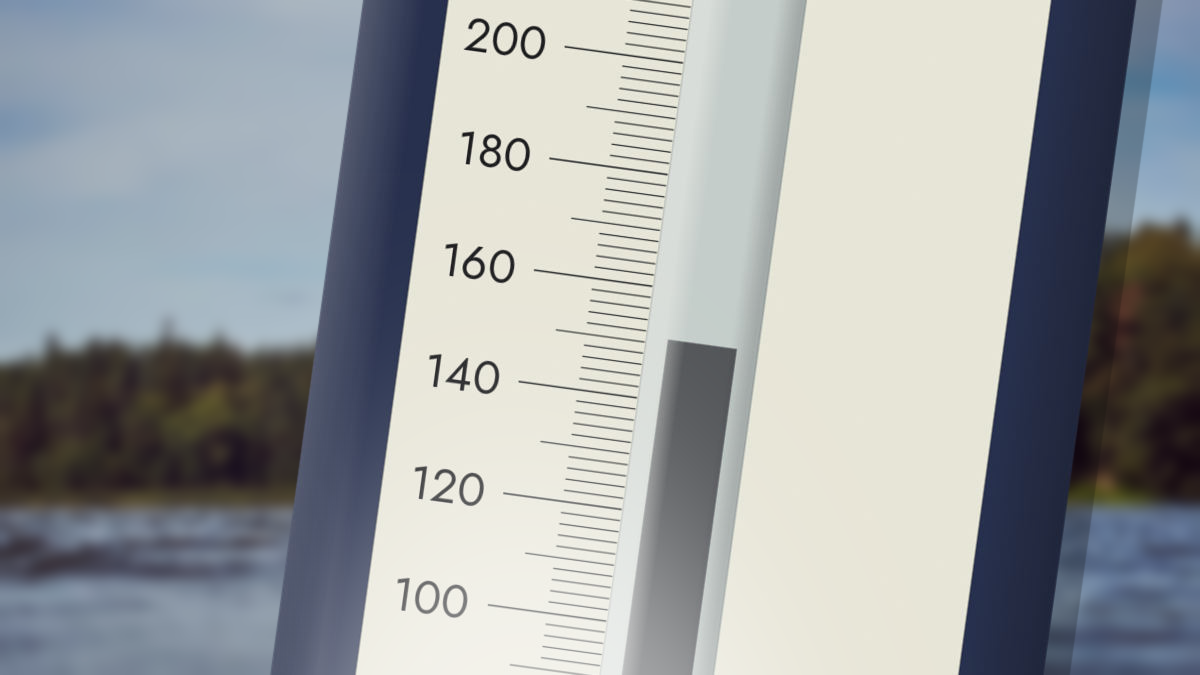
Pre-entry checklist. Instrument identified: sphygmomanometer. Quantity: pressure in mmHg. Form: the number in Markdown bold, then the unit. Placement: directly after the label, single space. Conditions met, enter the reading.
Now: **151** mmHg
